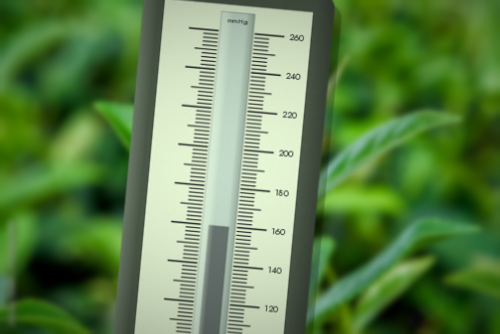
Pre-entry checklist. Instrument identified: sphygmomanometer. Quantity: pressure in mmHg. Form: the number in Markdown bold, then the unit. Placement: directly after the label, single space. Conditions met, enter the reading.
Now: **160** mmHg
